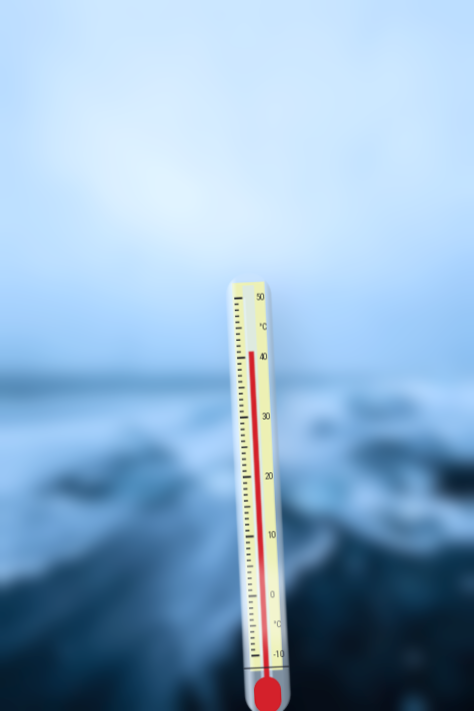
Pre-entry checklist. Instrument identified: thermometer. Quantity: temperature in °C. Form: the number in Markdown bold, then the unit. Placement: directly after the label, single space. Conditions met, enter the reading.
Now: **41** °C
